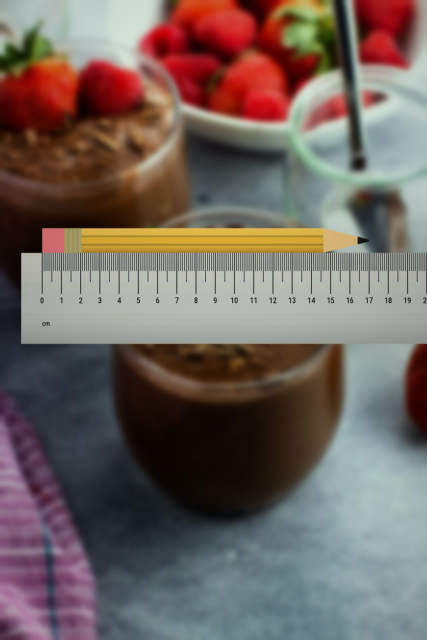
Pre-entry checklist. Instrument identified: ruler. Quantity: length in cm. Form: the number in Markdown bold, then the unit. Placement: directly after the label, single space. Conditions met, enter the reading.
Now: **17** cm
